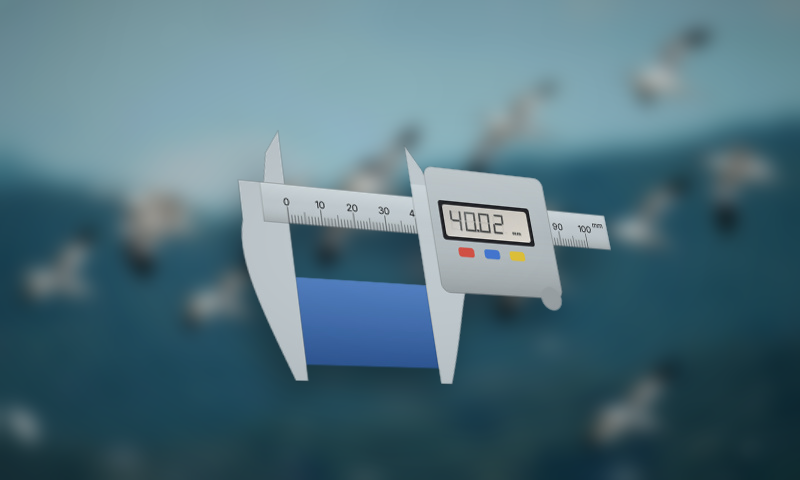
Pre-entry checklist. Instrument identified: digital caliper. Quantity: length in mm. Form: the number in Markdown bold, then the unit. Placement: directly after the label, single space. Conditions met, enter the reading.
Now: **40.02** mm
